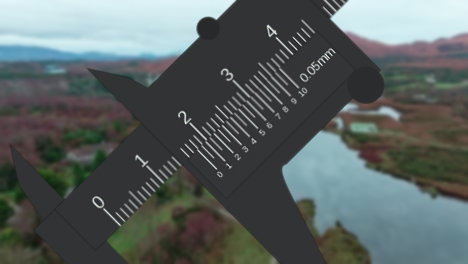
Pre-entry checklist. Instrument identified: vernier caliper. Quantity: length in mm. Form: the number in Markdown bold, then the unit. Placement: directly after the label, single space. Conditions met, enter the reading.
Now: **17.8** mm
